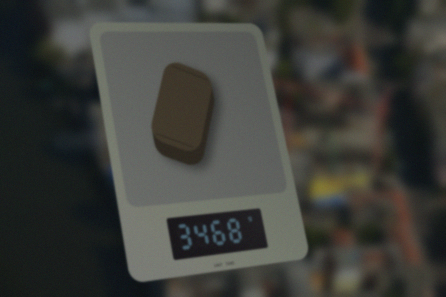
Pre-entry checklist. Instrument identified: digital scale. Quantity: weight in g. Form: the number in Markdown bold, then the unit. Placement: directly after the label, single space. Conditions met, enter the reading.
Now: **3468** g
